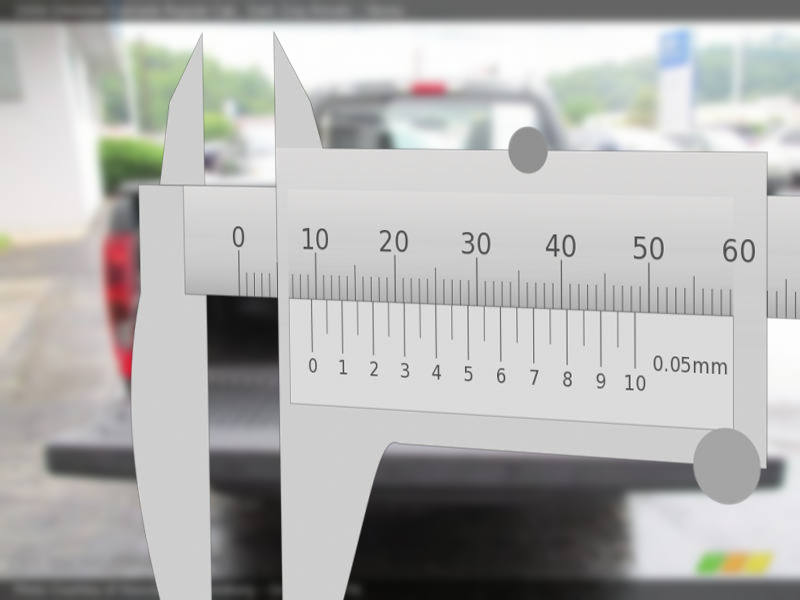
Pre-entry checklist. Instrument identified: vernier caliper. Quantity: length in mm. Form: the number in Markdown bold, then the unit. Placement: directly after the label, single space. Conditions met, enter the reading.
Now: **9.4** mm
